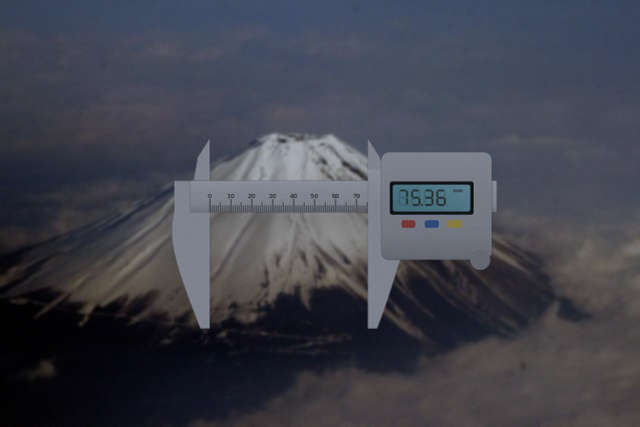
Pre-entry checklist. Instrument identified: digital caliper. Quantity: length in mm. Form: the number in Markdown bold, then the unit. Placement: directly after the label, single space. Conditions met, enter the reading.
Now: **75.36** mm
